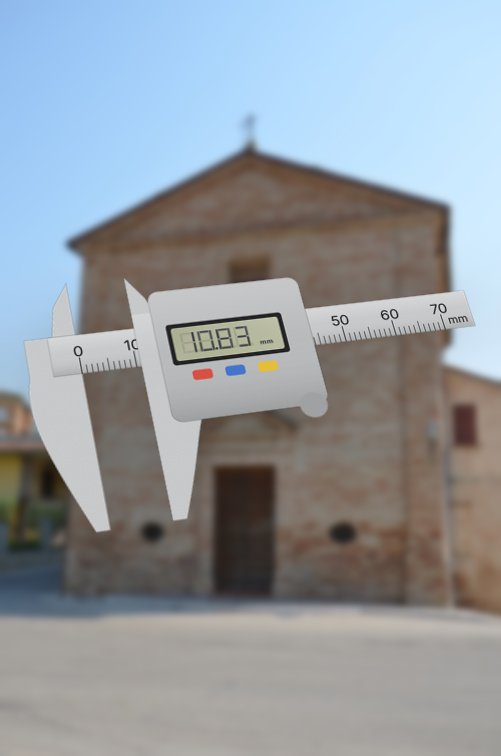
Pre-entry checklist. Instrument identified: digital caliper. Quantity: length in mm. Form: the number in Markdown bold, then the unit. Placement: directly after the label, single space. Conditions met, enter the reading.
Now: **10.83** mm
